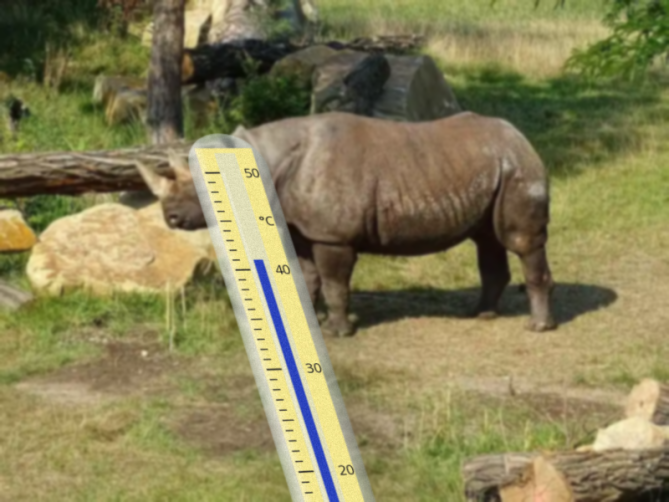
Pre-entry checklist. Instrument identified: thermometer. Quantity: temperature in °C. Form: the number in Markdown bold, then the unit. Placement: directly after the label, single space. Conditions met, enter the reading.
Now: **41** °C
